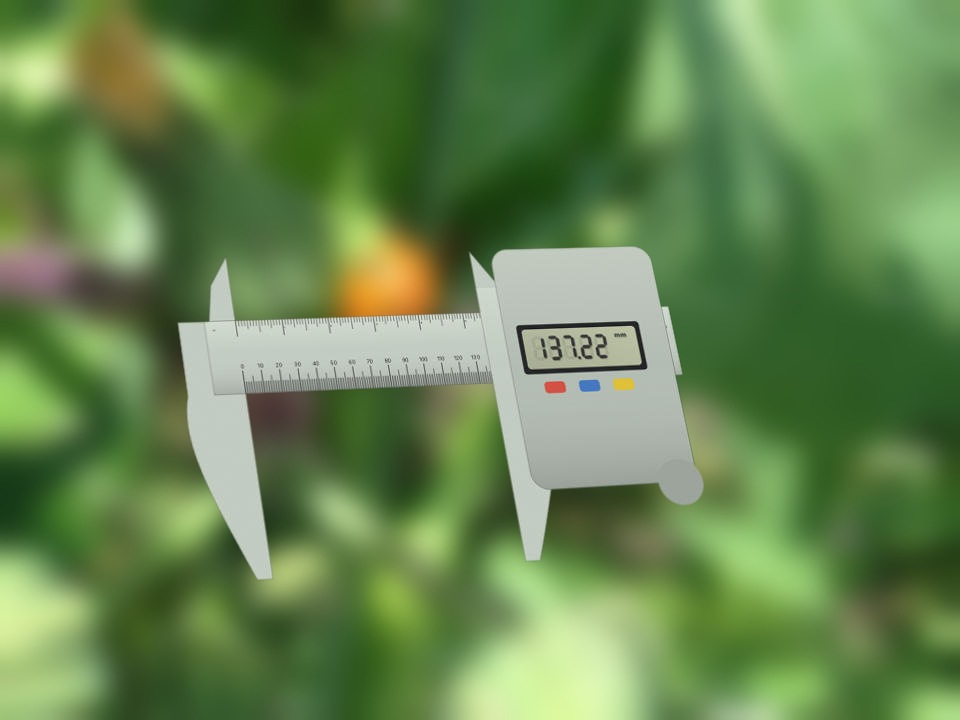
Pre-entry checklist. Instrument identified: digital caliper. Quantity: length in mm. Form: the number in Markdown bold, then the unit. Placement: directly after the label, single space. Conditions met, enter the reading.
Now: **137.22** mm
